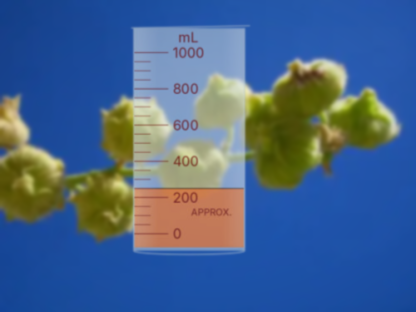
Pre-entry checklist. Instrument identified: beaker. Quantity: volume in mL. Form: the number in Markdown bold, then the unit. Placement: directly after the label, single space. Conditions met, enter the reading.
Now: **250** mL
